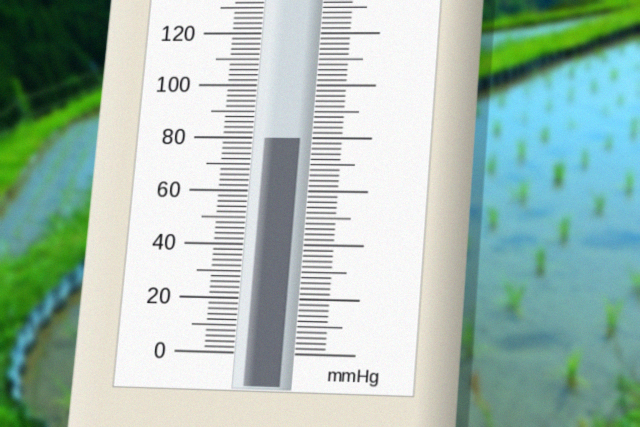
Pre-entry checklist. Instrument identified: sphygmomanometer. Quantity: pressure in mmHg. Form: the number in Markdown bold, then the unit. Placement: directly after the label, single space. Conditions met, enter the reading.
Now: **80** mmHg
